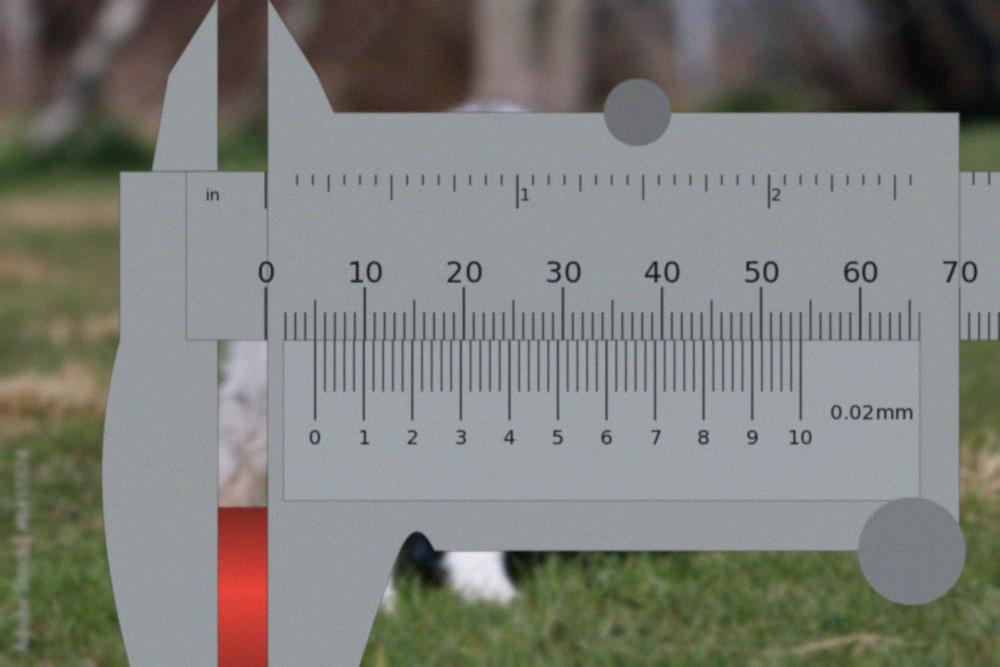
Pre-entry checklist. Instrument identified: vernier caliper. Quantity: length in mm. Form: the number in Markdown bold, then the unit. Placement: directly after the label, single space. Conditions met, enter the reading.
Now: **5.0** mm
